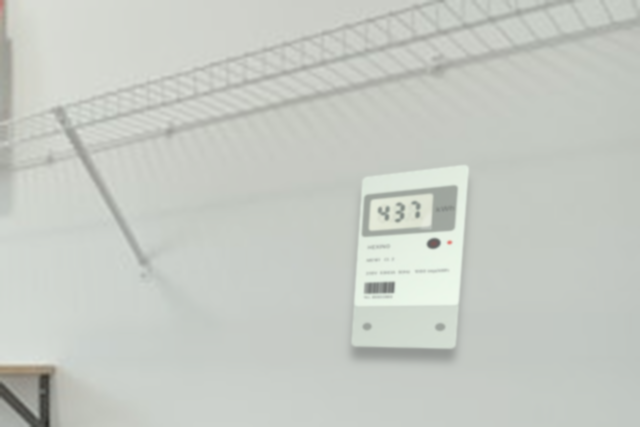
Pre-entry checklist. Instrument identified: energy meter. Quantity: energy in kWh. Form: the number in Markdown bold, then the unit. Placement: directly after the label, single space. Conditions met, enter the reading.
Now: **437** kWh
